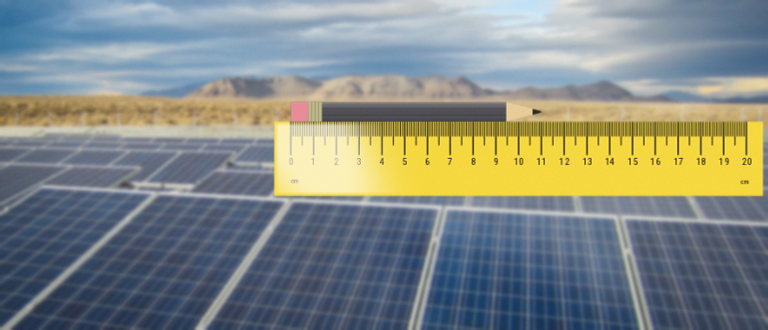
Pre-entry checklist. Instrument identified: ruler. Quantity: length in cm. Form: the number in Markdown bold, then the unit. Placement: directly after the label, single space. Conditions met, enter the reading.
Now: **11** cm
